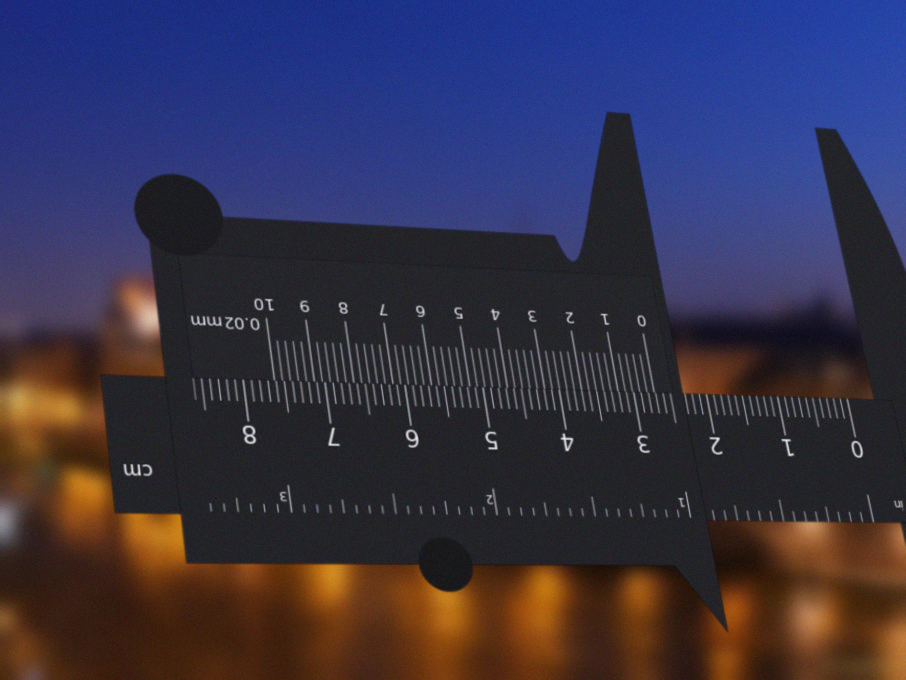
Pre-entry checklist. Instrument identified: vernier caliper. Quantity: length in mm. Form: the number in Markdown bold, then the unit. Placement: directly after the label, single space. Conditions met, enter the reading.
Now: **27.2** mm
